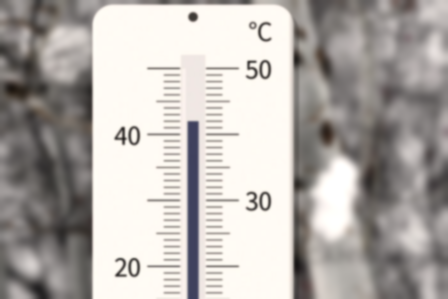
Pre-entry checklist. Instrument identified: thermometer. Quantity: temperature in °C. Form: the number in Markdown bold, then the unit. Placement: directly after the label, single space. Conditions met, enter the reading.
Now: **42** °C
